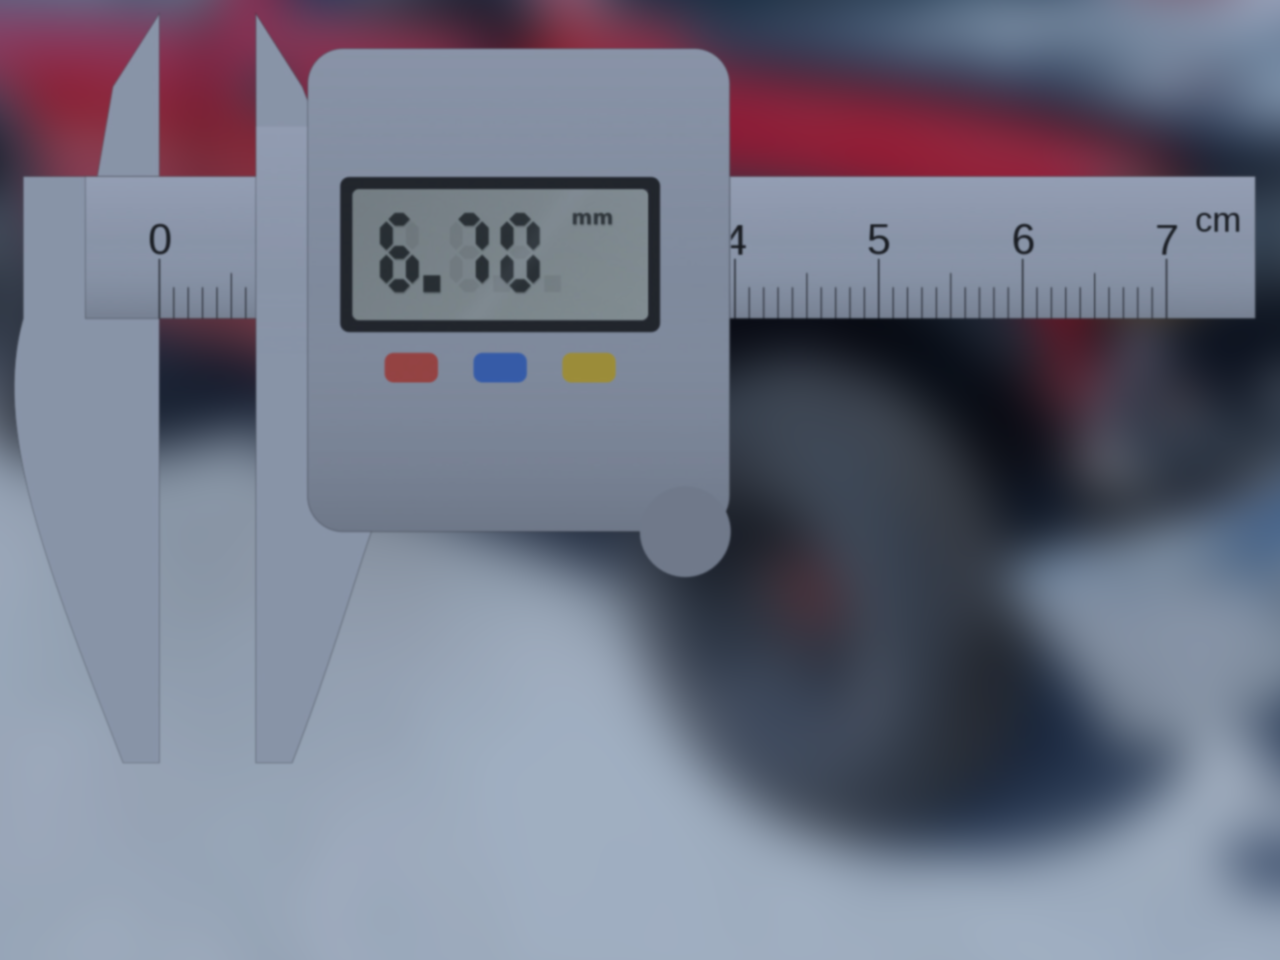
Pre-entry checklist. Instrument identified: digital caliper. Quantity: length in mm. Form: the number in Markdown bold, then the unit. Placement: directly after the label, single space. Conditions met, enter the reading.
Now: **6.70** mm
